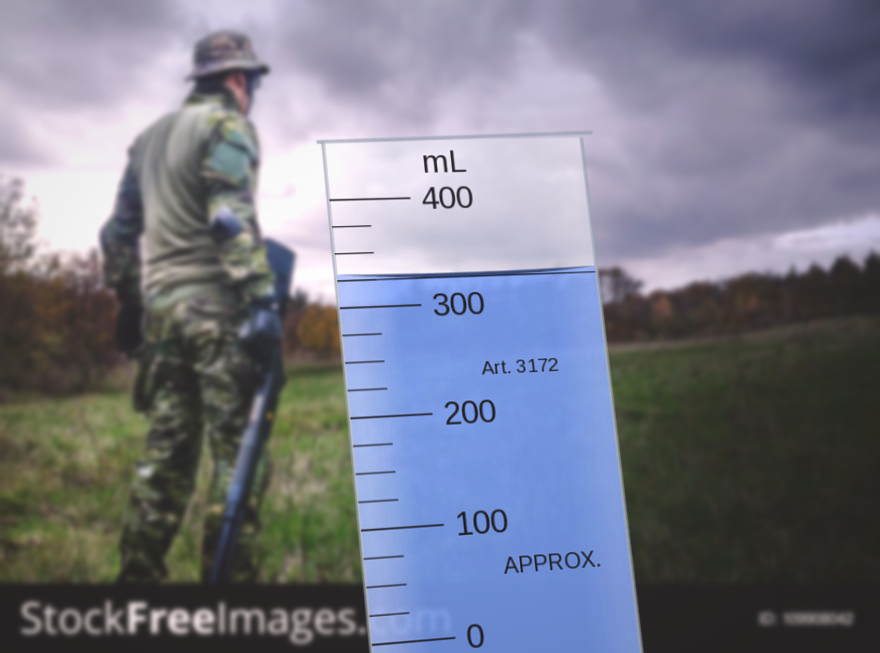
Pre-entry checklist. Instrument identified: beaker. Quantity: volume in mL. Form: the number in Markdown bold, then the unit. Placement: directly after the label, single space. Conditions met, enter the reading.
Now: **325** mL
